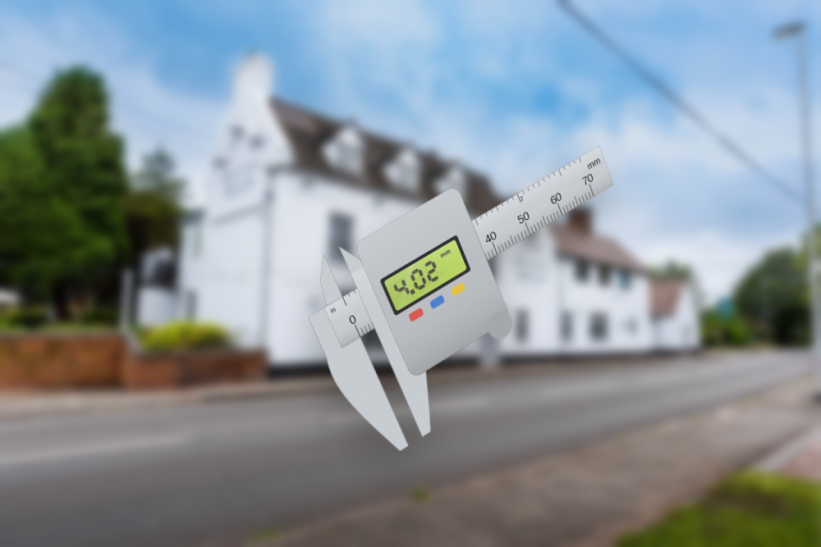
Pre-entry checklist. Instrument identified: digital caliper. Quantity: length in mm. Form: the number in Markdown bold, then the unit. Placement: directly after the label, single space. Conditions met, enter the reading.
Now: **4.02** mm
